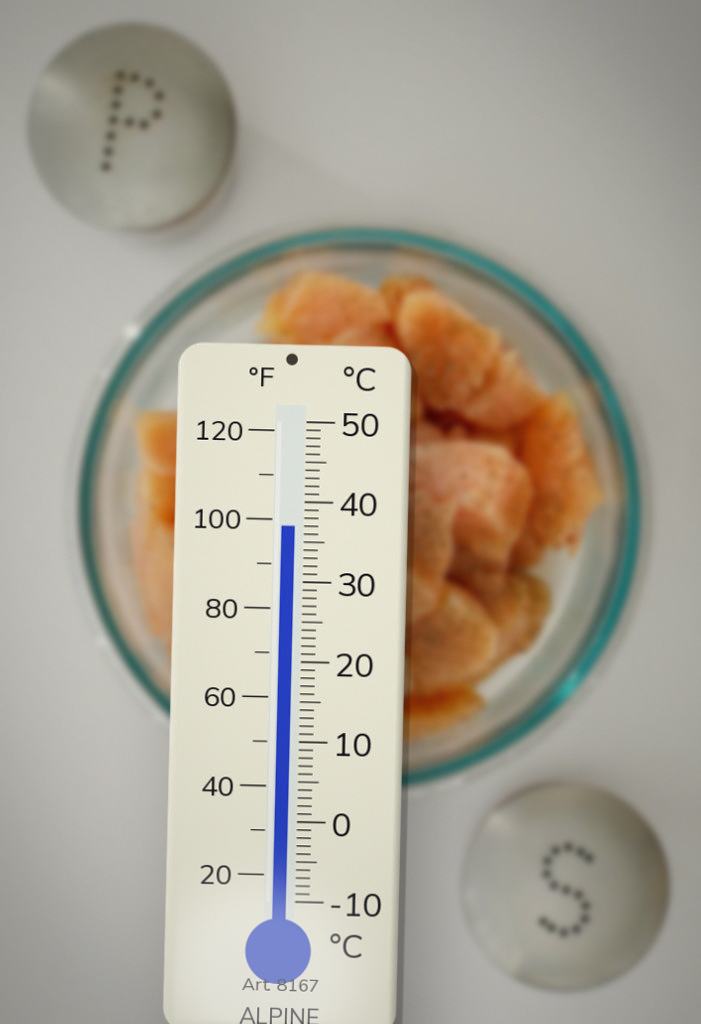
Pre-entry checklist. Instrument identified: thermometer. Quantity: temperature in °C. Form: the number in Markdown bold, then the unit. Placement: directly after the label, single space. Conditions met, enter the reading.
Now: **37** °C
